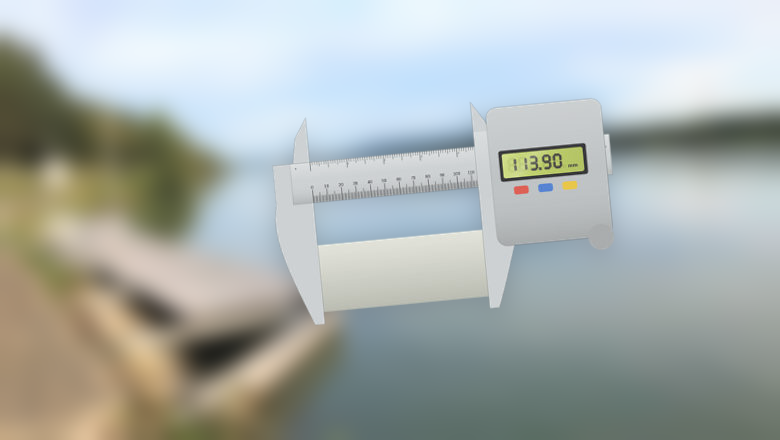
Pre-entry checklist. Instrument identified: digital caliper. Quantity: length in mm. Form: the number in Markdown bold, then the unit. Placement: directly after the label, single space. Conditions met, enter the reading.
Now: **113.90** mm
